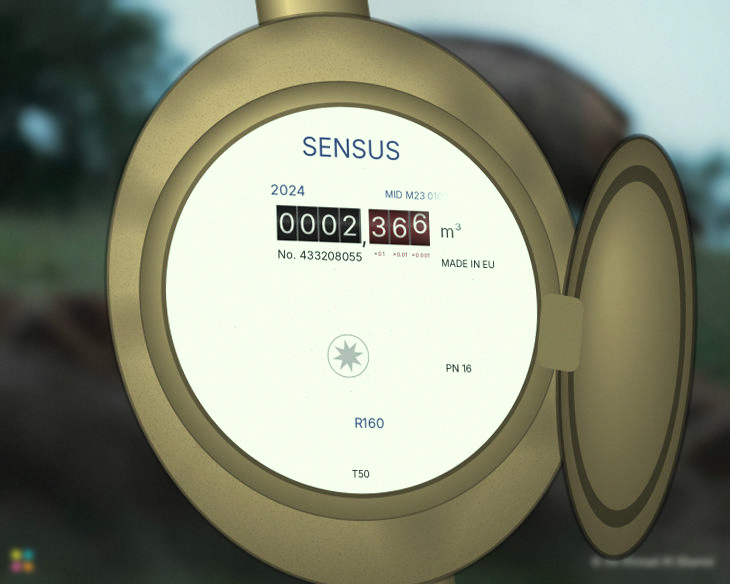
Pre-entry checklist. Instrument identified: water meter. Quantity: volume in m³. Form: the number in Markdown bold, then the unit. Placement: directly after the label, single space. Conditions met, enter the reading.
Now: **2.366** m³
